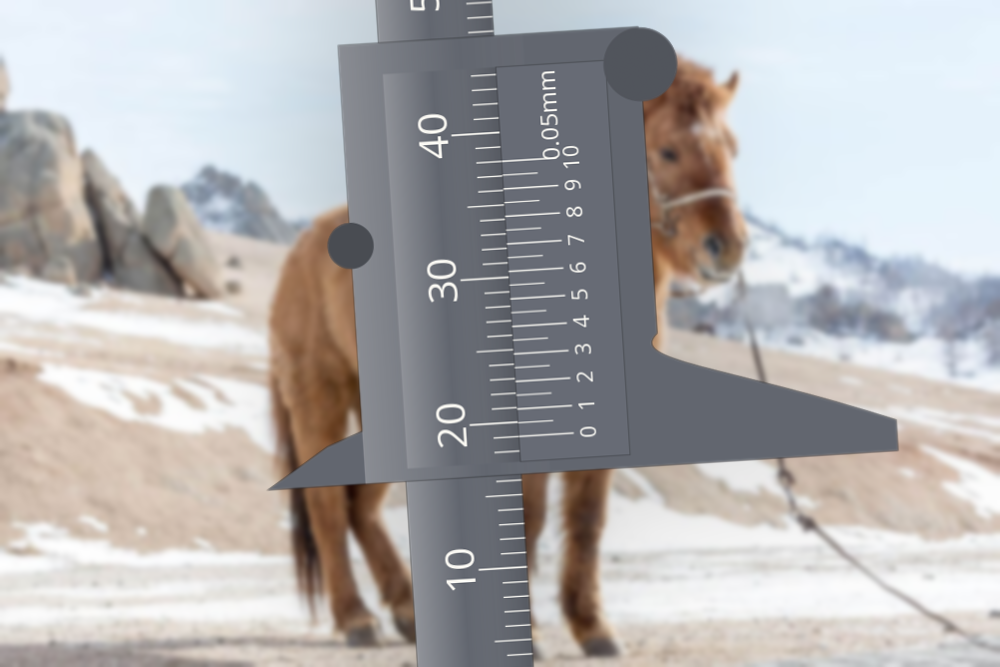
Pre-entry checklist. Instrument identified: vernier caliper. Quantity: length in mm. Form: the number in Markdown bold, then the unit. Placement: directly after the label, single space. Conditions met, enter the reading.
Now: **19.0** mm
